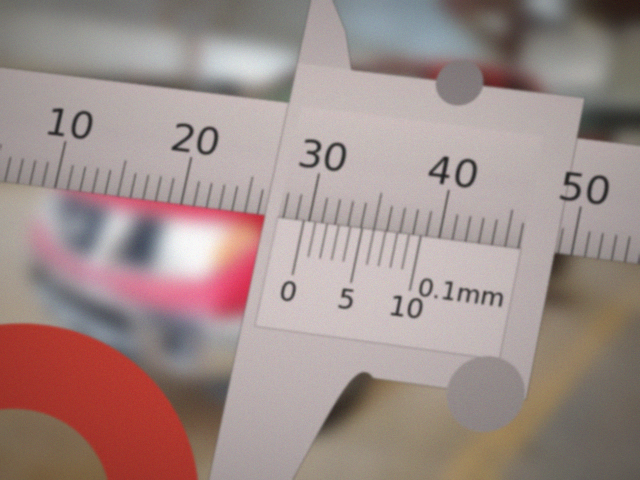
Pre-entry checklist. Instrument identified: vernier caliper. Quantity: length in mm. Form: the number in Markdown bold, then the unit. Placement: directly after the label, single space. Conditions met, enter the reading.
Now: **29.6** mm
